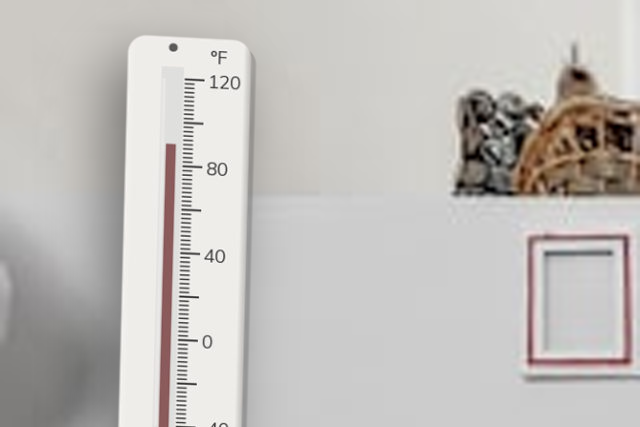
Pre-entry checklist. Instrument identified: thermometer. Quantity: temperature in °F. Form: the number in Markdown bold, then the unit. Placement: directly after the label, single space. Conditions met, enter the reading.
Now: **90** °F
